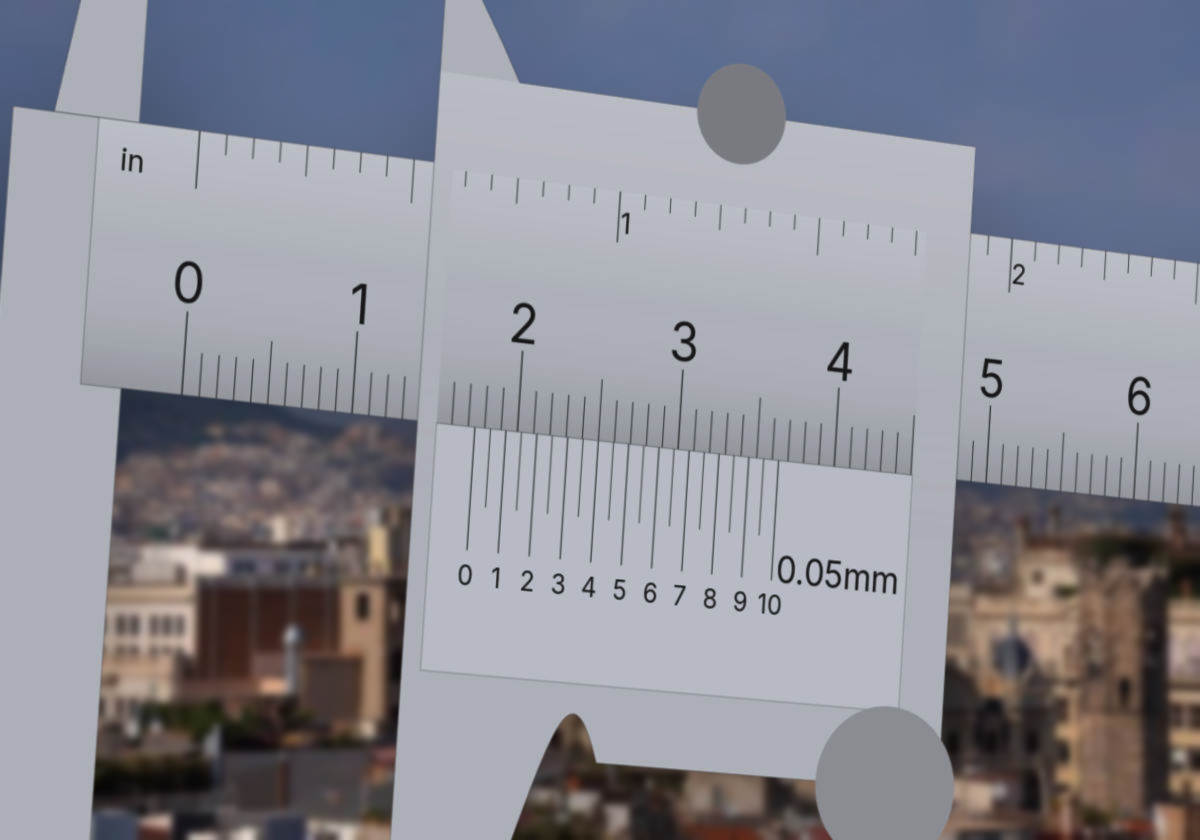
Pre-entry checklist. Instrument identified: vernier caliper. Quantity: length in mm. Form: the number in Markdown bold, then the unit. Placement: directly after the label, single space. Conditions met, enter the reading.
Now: **17.4** mm
